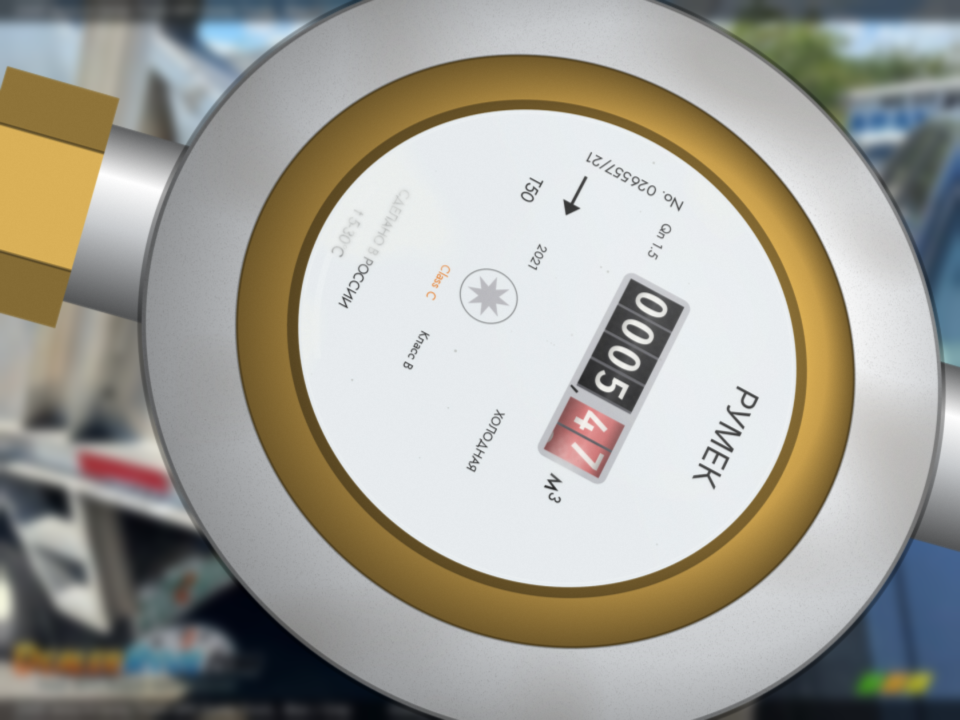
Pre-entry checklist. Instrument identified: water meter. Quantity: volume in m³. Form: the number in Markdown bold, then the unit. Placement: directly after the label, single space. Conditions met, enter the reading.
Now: **5.47** m³
